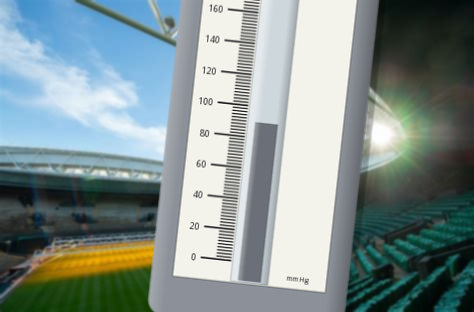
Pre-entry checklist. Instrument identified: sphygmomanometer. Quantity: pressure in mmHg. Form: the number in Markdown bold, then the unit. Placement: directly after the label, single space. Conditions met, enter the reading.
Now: **90** mmHg
